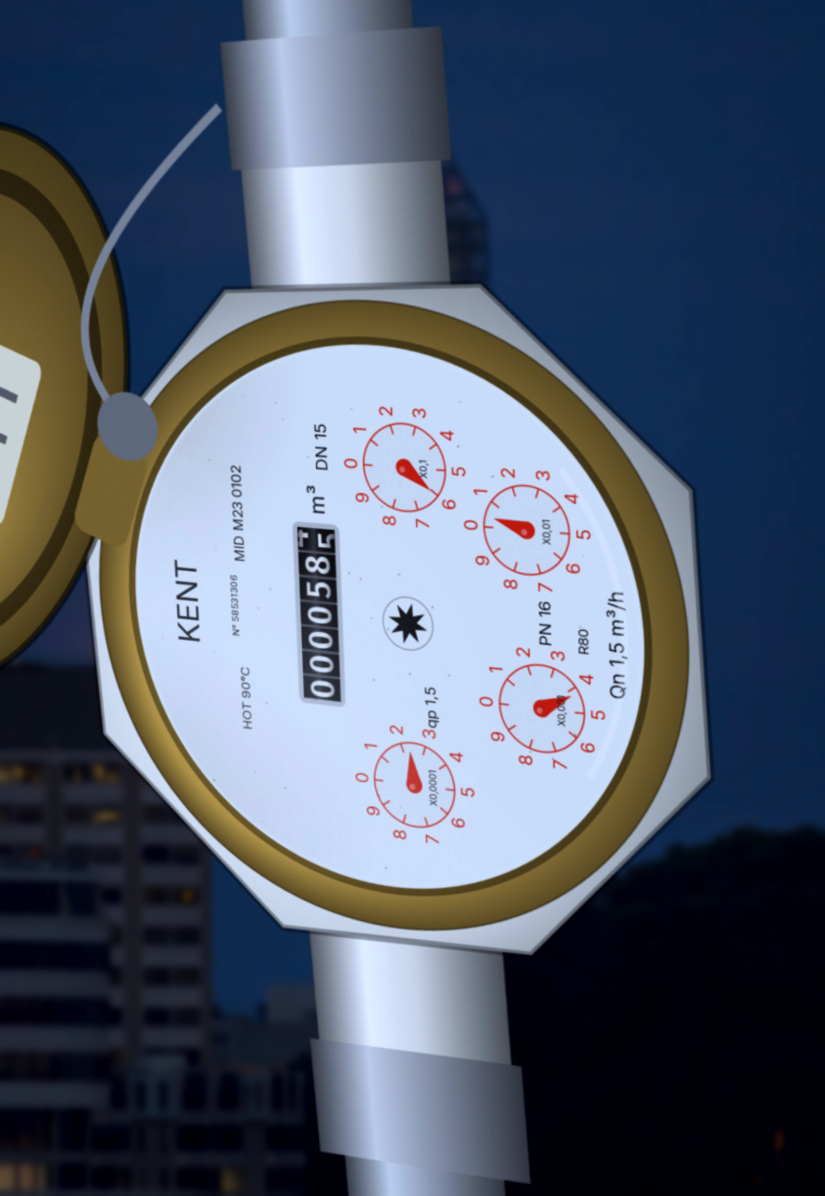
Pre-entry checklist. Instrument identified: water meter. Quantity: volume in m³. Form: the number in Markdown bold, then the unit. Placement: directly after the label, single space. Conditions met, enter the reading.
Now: **584.6042** m³
